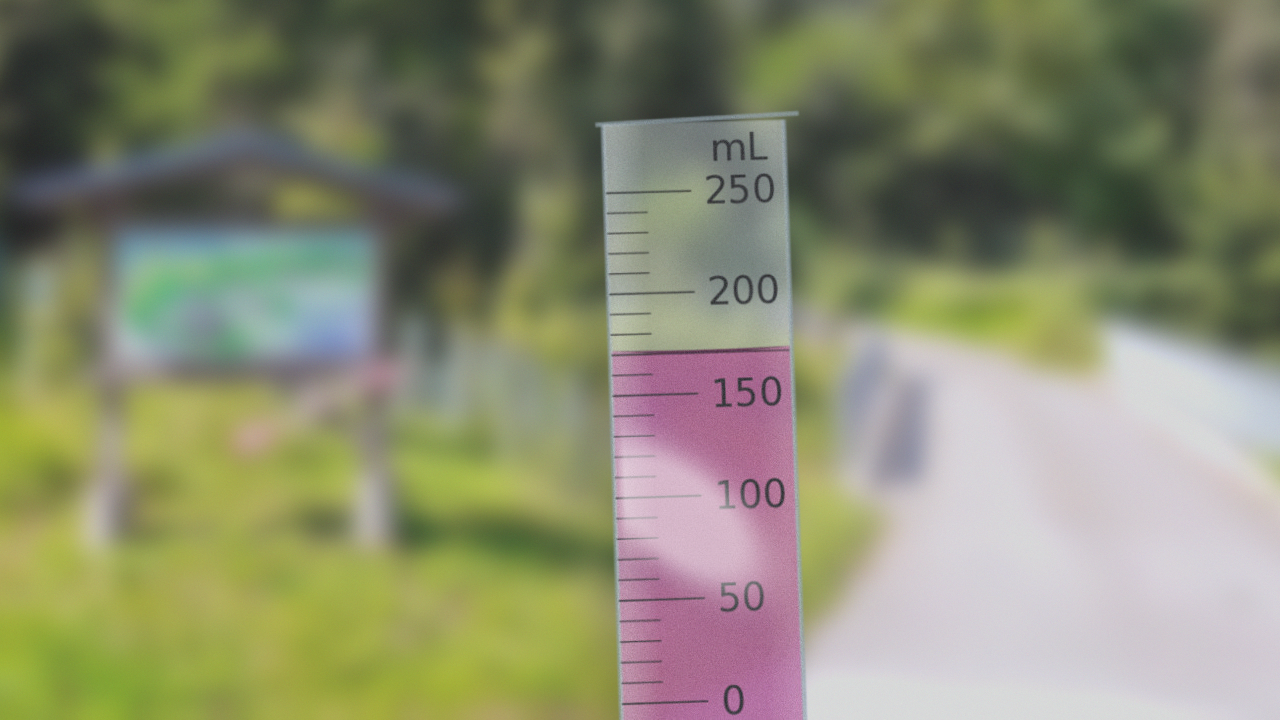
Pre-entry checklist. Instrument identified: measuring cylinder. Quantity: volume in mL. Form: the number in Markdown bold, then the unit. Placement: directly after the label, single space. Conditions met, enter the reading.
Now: **170** mL
